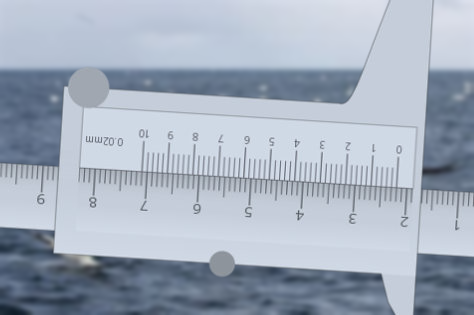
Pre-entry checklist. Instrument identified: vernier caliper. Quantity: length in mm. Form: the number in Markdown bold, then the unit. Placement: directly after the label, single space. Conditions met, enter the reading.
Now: **22.0** mm
